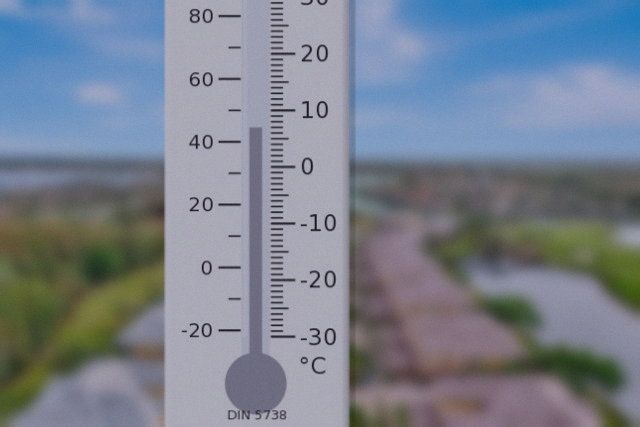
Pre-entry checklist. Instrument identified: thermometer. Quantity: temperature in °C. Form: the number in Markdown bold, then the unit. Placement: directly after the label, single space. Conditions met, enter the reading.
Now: **7** °C
